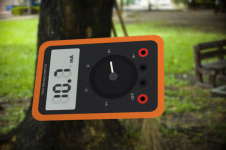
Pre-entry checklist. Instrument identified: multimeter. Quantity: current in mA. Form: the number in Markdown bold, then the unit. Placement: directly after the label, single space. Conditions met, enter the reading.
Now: **10.7** mA
